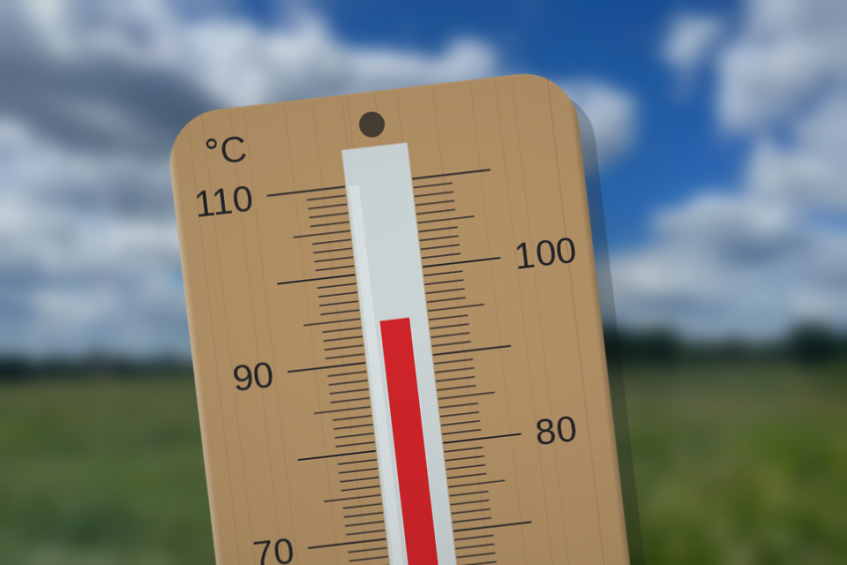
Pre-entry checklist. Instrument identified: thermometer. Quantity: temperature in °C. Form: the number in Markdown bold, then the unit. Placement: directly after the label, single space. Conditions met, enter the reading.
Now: **94.5** °C
